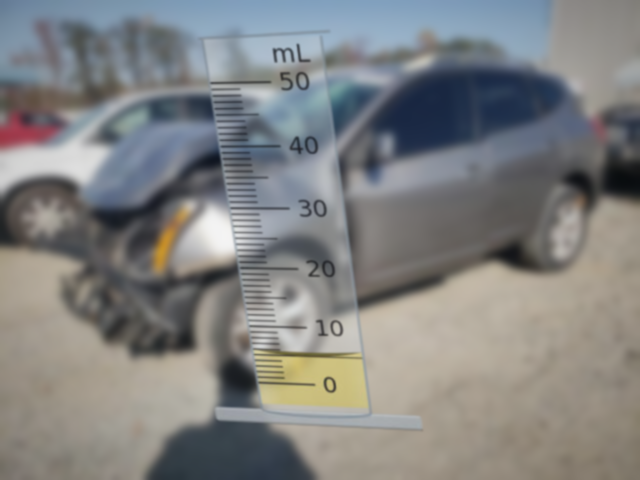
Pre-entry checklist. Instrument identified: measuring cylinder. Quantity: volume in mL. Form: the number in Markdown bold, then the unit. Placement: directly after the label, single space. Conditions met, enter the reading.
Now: **5** mL
